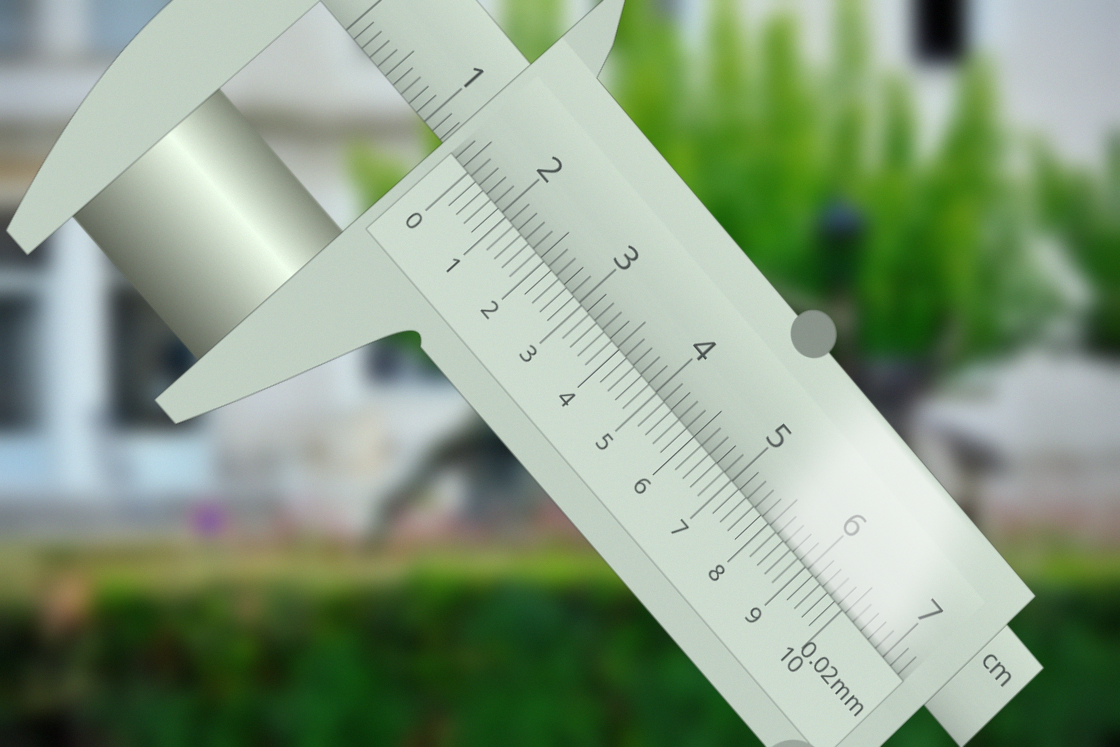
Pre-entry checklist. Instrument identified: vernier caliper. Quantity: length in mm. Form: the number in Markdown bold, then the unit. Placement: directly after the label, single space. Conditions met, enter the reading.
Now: **15.6** mm
